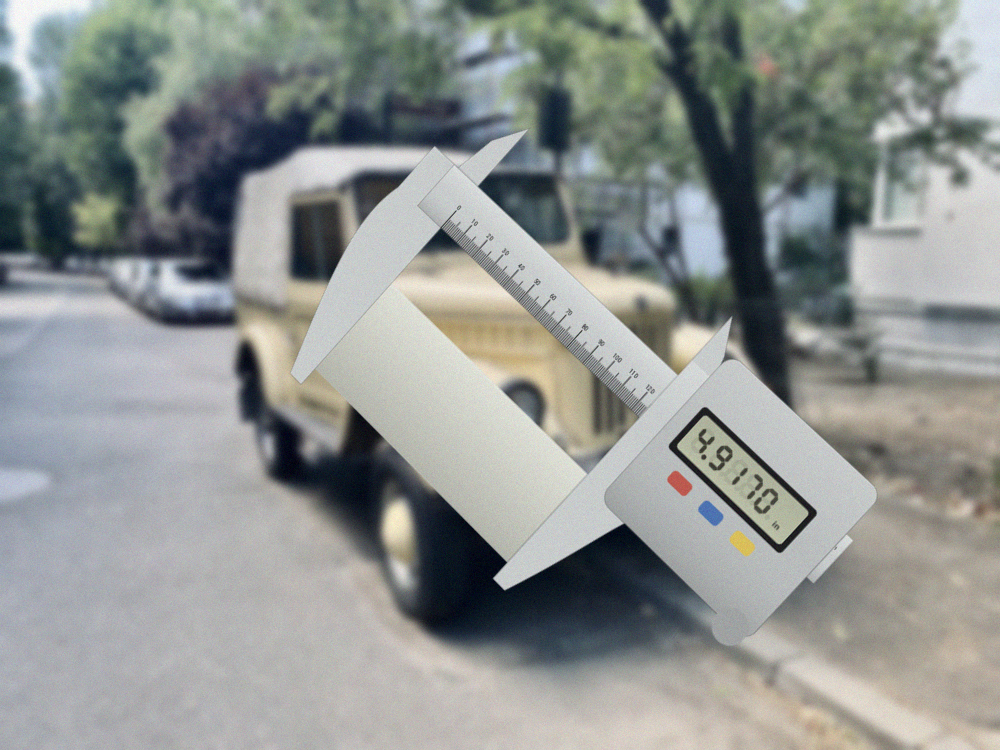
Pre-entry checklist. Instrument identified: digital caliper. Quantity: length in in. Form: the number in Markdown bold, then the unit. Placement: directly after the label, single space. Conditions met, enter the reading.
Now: **4.9170** in
